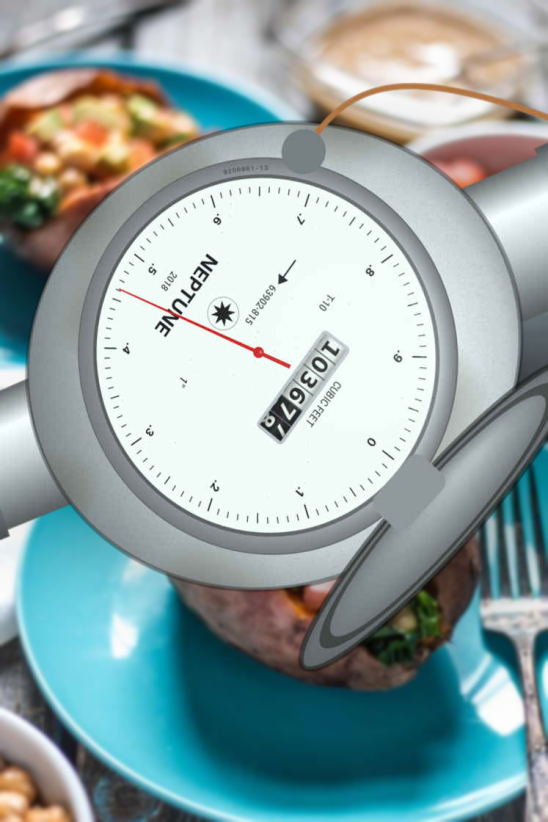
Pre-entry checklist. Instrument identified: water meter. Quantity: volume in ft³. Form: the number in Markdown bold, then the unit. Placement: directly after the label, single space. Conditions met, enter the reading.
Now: **103677.46** ft³
